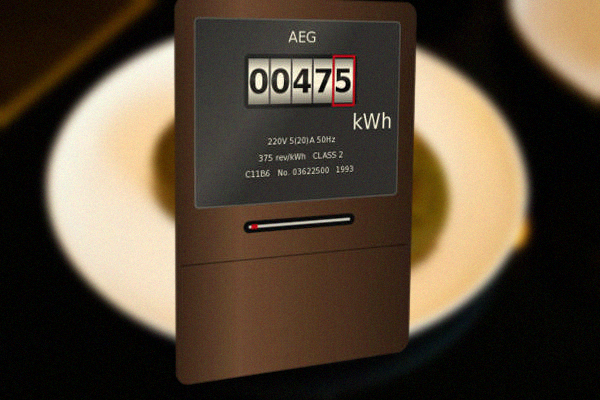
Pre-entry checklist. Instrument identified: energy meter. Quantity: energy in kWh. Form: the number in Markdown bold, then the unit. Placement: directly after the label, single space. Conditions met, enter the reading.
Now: **47.5** kWh
